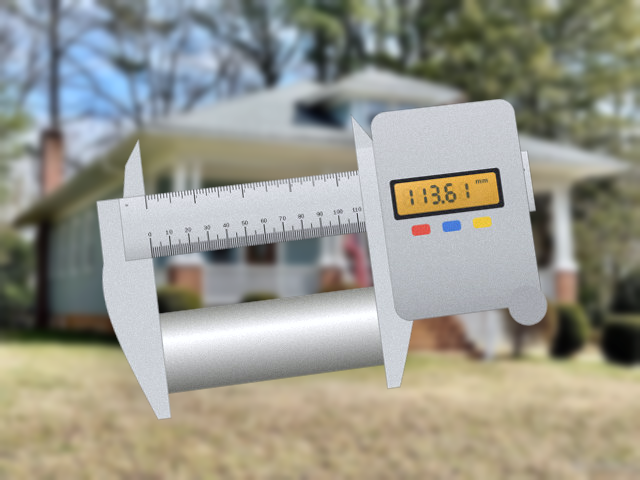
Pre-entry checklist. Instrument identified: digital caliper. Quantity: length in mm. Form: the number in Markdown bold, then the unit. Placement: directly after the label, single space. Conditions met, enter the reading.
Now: **113.61** mm
